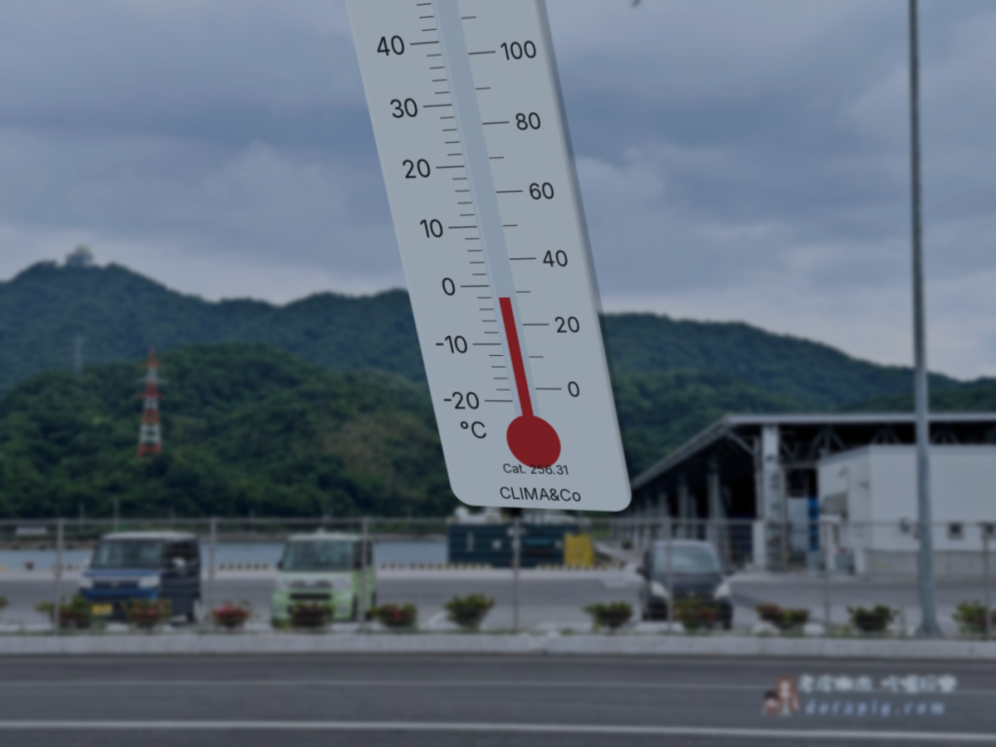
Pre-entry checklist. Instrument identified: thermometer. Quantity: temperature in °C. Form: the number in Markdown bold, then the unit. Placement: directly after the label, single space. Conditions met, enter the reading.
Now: **-2** °C
